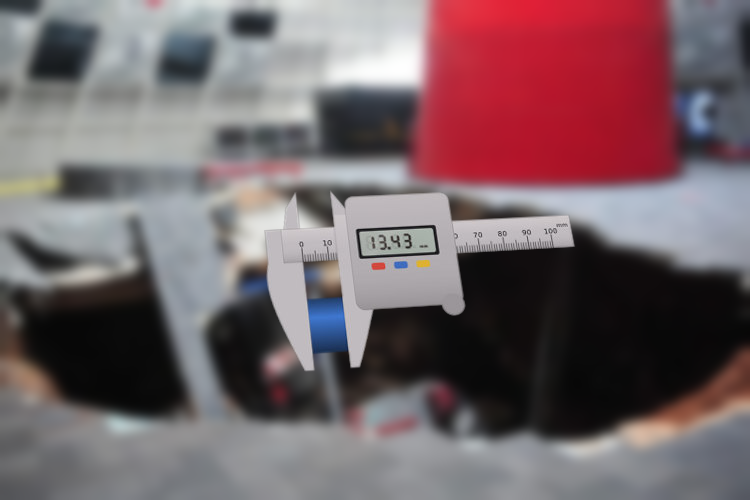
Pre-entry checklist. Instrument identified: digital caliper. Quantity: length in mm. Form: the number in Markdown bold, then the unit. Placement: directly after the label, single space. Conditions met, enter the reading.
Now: **13.43** mm
